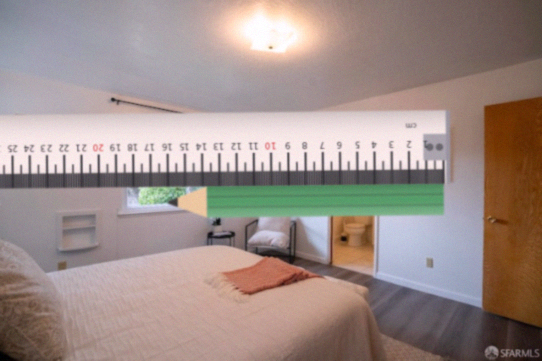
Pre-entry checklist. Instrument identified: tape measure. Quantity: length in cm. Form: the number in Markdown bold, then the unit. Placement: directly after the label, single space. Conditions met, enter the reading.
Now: **16** cm
